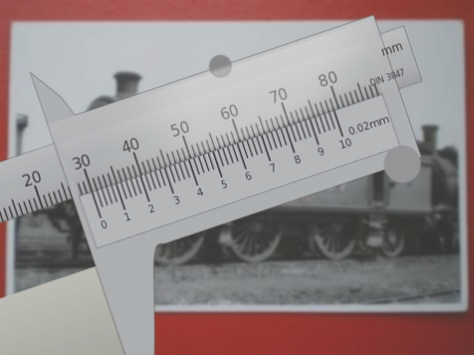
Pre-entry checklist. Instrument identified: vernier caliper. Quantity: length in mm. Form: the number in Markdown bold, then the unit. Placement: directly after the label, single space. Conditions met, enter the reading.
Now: **30.0** mm
